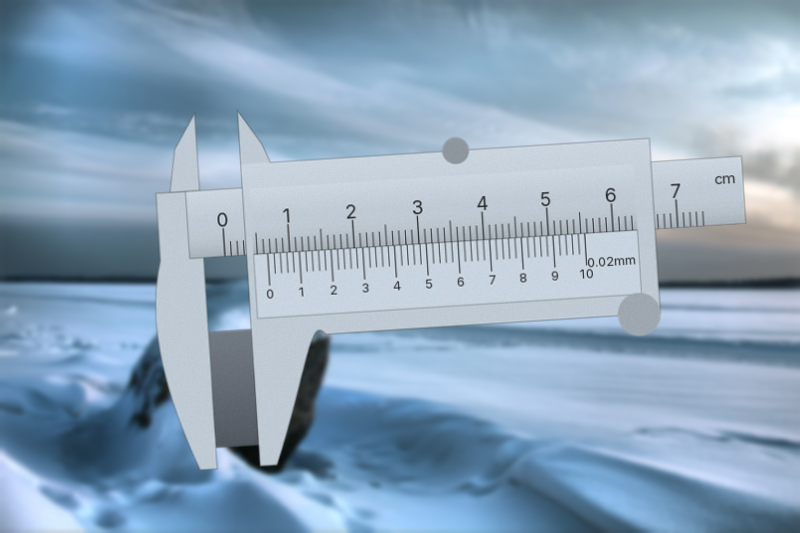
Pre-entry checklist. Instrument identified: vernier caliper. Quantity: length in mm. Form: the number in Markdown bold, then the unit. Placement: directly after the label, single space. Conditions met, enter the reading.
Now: **6.6** mm
